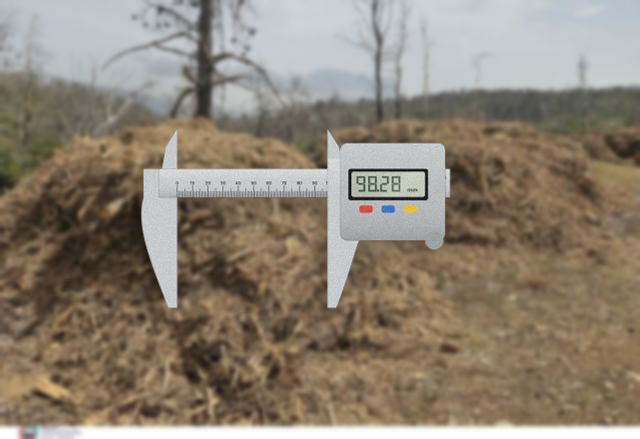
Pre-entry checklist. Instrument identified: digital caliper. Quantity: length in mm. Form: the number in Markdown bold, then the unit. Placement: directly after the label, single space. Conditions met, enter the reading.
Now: **98.28** mm
